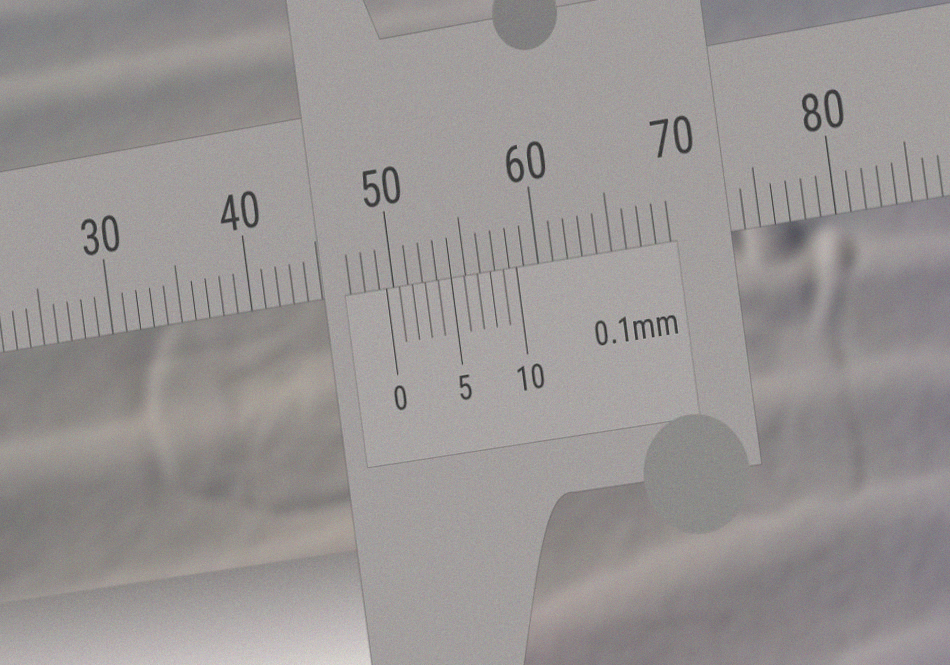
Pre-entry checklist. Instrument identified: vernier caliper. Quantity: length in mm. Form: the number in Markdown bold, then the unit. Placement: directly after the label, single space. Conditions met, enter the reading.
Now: **49.5** mm
